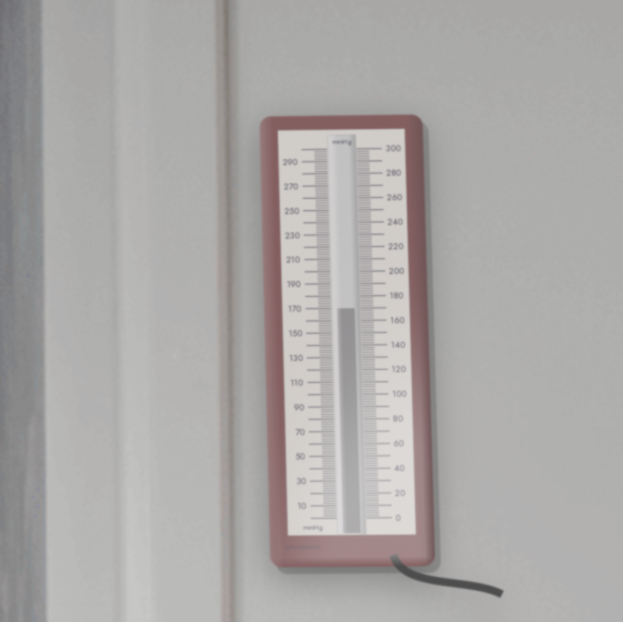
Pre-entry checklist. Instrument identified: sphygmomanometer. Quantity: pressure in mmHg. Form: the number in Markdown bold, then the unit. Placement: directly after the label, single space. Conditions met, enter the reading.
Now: **170** mmHg
